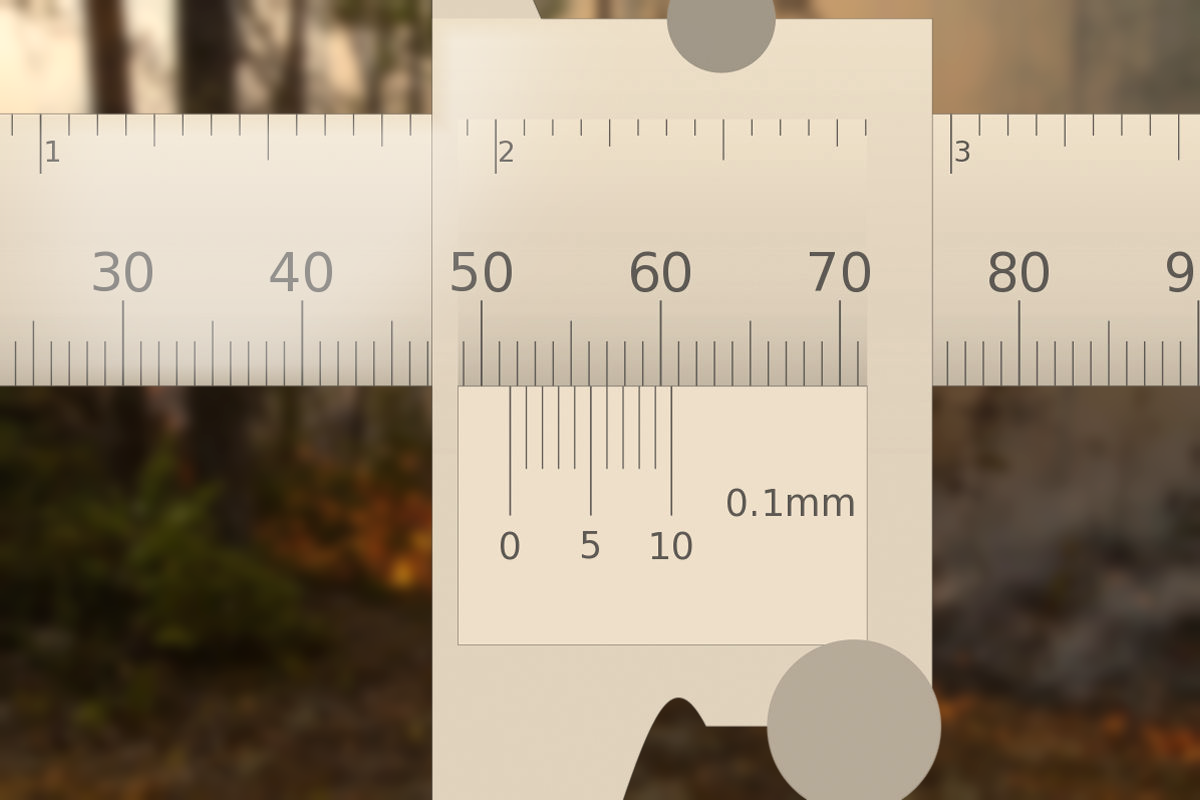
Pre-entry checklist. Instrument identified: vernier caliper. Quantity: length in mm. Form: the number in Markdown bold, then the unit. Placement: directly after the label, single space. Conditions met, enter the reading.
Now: **51.6** mm
